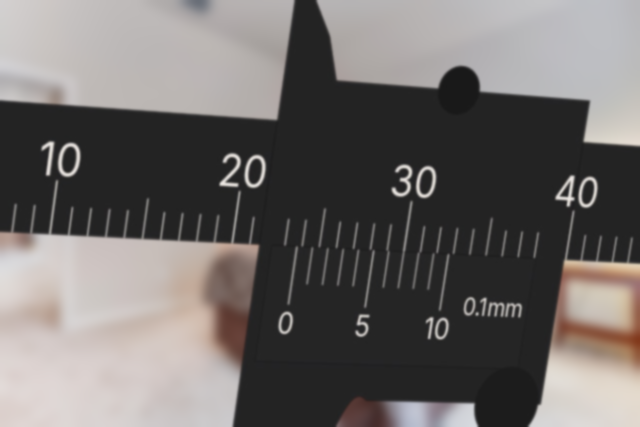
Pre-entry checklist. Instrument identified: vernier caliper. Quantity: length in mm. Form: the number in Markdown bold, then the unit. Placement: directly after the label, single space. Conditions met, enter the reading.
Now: **23.7** mm
